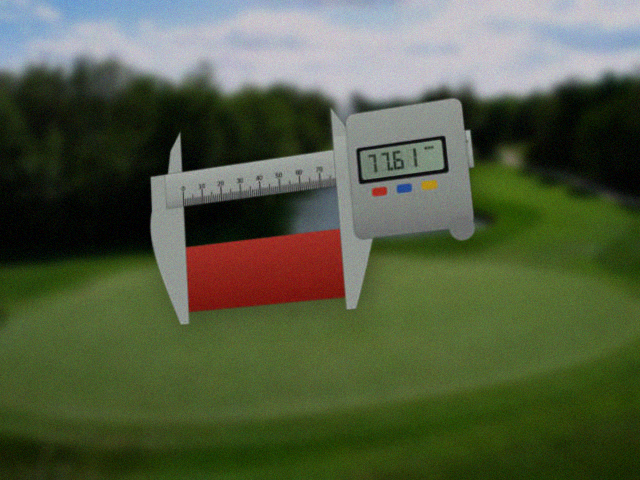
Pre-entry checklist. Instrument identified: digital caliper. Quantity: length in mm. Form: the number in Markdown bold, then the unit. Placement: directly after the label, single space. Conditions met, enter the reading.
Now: **77.61** mm
